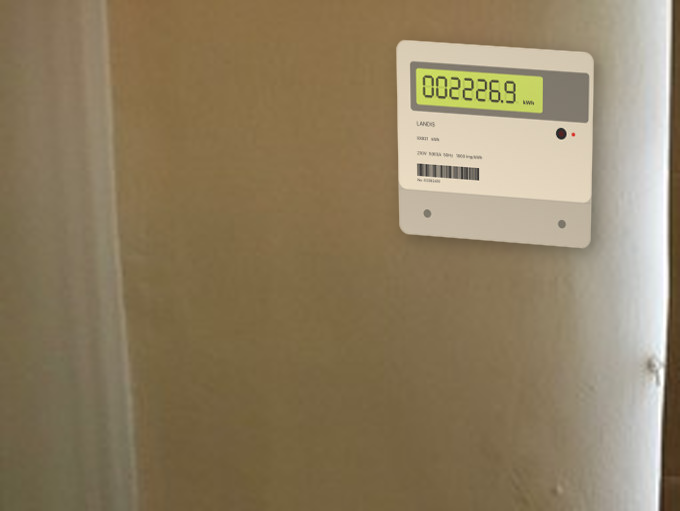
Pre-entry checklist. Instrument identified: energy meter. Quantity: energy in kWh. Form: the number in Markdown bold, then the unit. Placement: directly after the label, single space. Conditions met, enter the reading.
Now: **2226.9** kWh
